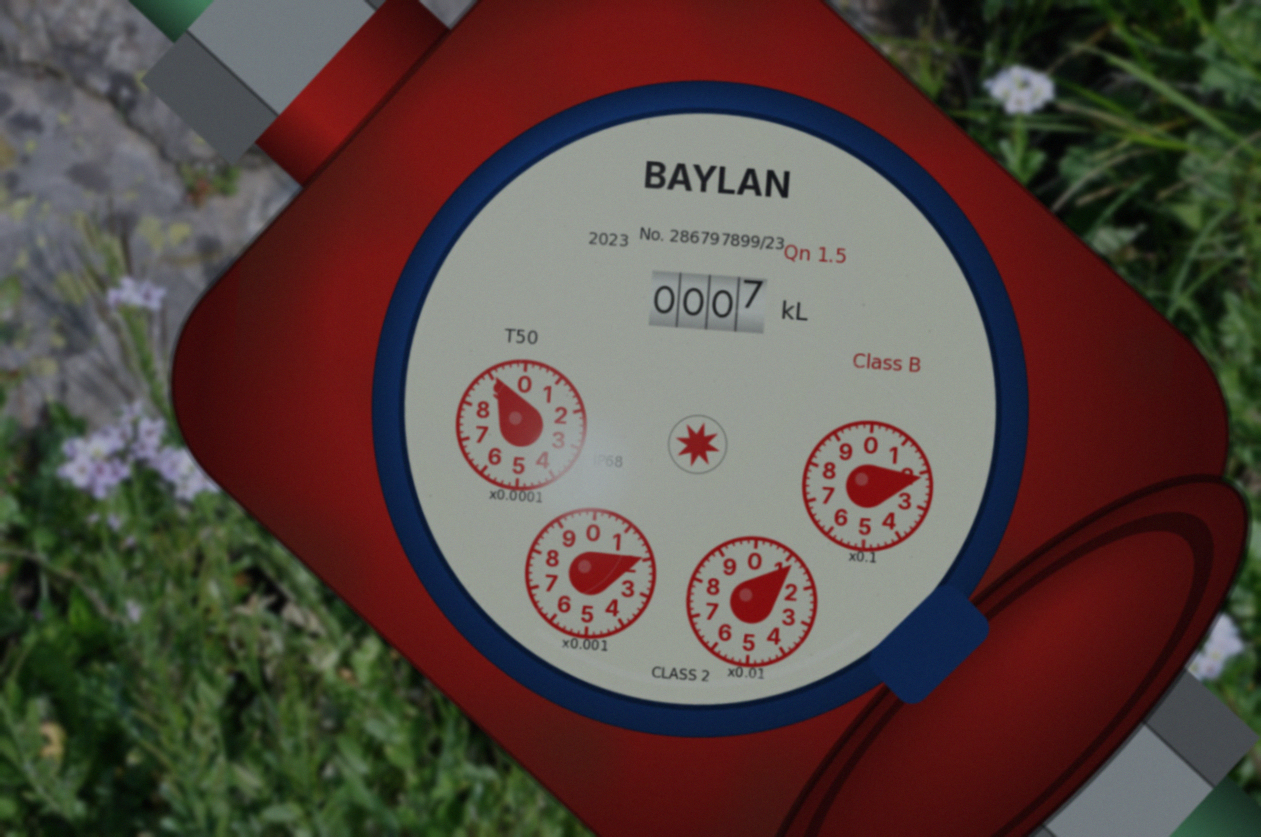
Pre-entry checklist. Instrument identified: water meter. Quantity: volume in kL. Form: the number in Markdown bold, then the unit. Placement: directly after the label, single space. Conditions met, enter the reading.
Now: **7.2119** kL
